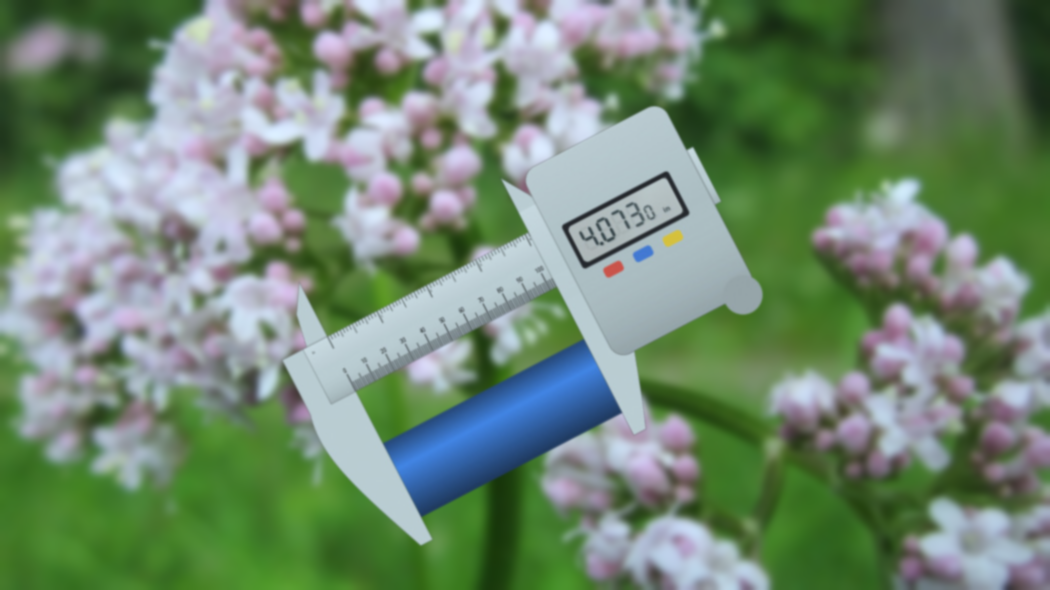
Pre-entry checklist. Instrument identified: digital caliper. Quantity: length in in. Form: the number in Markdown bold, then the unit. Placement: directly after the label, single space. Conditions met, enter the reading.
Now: **4.0730** in
